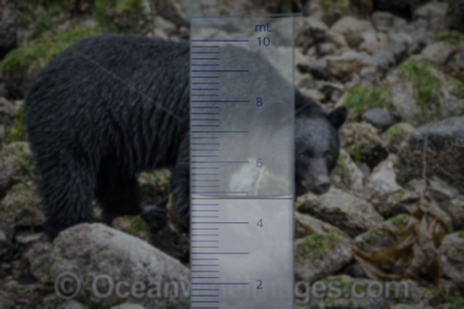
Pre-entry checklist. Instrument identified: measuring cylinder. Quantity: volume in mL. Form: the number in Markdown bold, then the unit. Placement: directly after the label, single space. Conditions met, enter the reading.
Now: **4.8** mL
